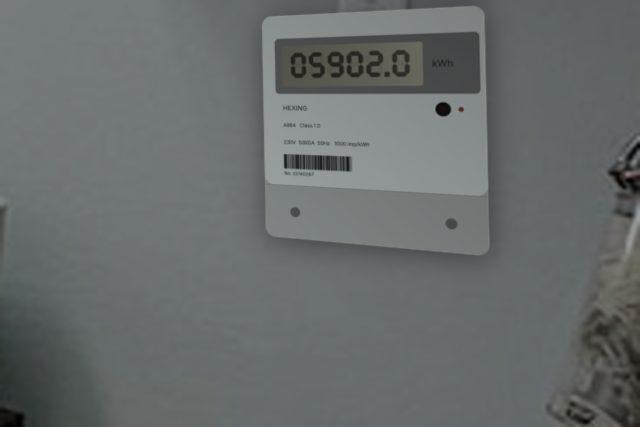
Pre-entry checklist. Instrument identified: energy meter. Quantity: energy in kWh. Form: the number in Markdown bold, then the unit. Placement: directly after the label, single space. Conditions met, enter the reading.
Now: **5902.0** kWh
